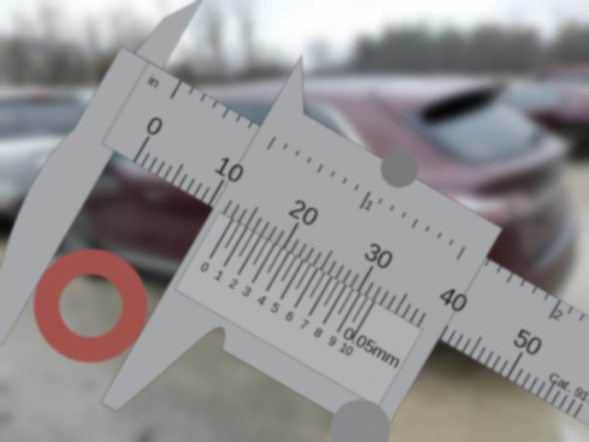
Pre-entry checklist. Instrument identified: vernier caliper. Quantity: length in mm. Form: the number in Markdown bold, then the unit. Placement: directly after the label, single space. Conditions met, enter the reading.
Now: **13.2** mm
